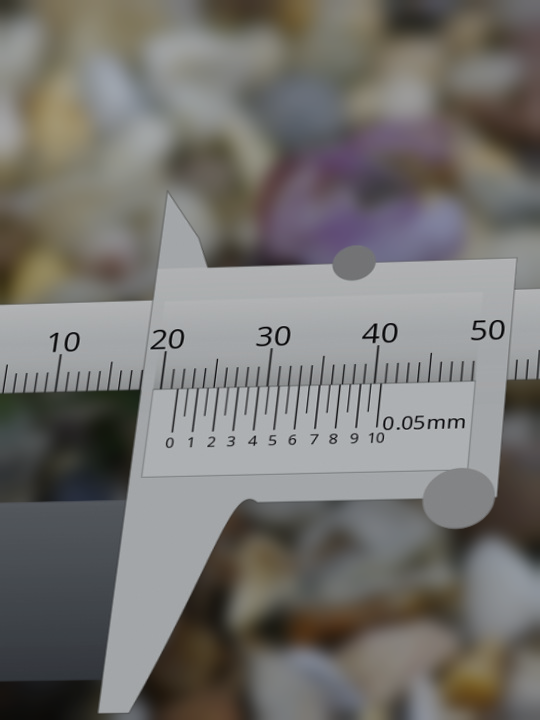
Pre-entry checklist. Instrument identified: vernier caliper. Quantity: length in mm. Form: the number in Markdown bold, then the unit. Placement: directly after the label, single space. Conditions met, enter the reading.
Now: **21.6** mm
